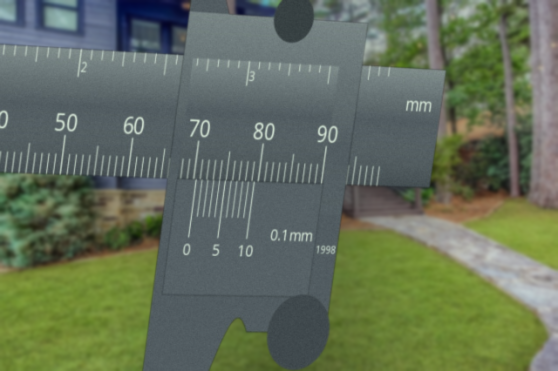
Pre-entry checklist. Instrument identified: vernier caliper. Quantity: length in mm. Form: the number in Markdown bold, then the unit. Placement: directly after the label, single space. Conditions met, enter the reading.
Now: **70.4** mm
